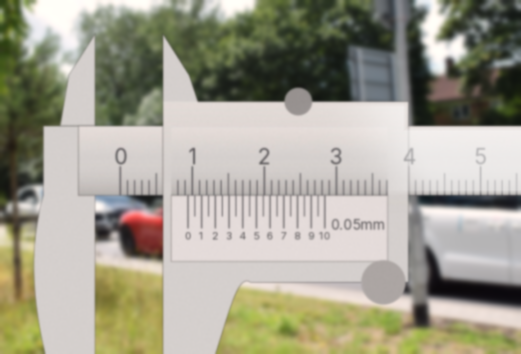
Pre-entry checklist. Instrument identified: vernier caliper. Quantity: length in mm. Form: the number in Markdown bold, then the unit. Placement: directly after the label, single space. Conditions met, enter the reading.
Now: **9.4** mm
